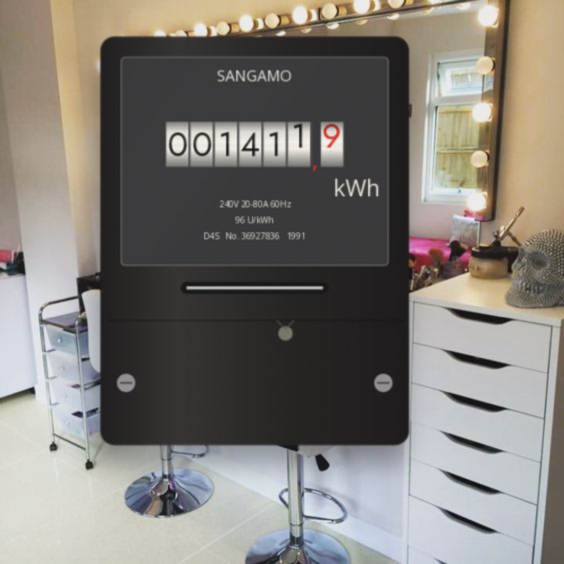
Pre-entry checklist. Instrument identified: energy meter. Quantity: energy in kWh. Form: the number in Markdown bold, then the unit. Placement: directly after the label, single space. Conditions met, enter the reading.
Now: **1411.9** kWh
